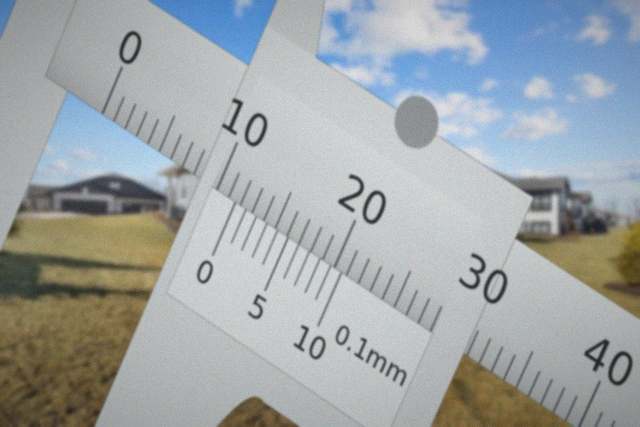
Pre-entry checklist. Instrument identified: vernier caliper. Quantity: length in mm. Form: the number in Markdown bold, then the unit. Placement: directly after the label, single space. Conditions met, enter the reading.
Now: **11.6** mm
